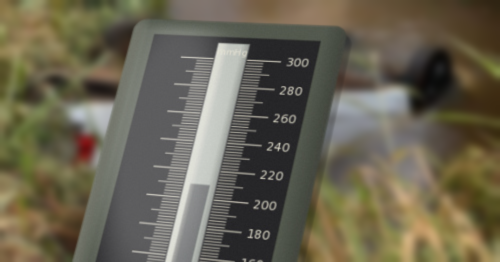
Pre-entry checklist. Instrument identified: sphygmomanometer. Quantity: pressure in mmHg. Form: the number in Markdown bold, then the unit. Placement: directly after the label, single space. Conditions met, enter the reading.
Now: **210** mmHg
